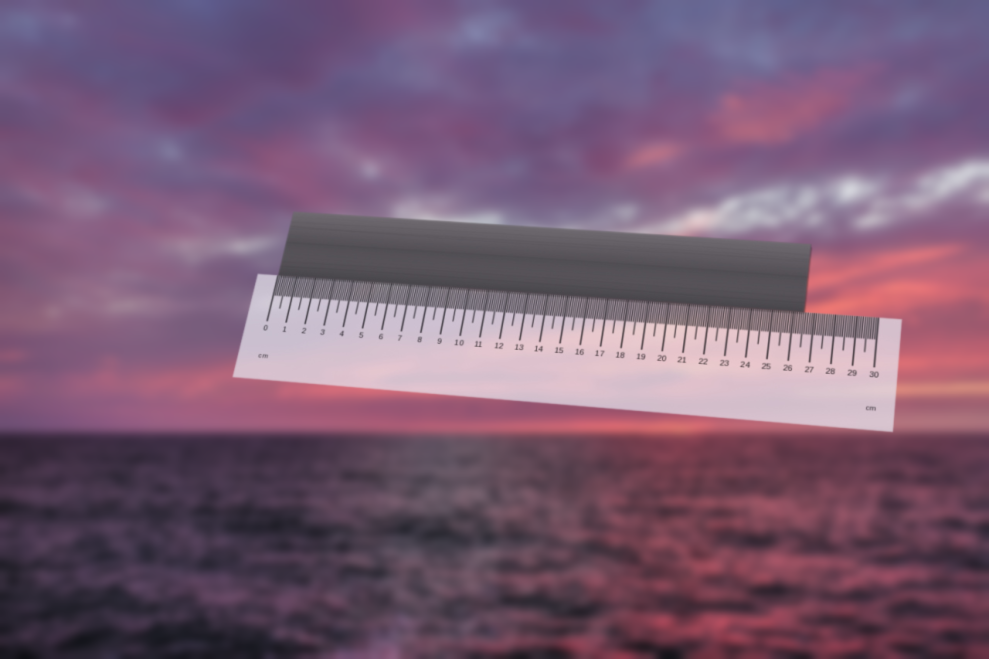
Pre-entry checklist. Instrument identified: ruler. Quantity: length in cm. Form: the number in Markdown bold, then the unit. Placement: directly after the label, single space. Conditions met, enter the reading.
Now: **26.5** cm
